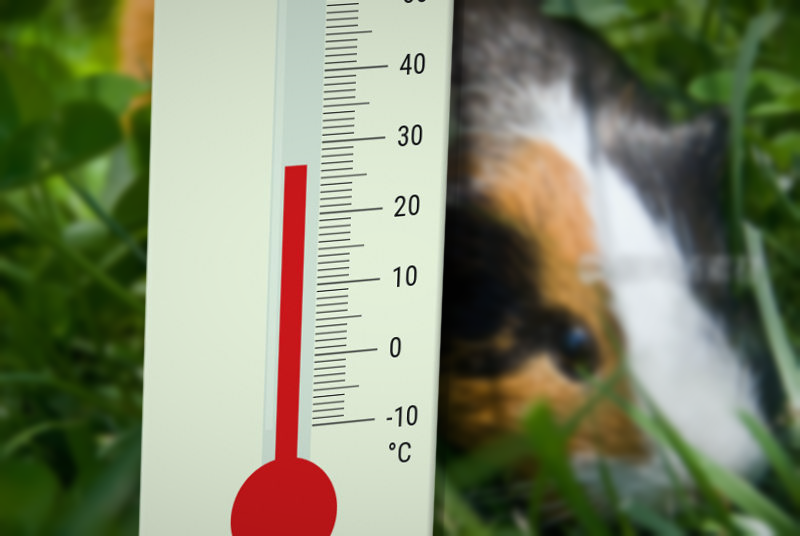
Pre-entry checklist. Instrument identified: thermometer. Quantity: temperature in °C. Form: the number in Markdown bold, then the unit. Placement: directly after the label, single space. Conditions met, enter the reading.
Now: **27** °C
